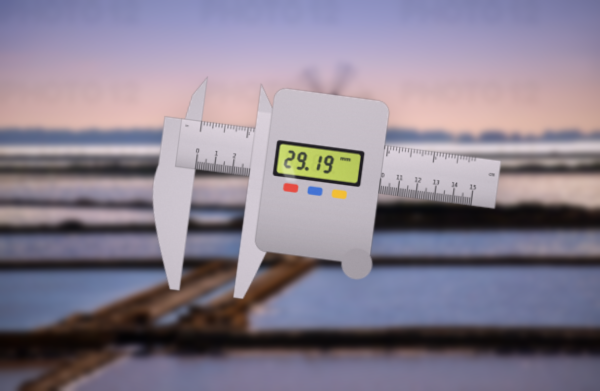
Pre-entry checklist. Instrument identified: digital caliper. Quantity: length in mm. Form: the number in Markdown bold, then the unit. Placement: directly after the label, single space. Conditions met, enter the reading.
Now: **29.19** mm
